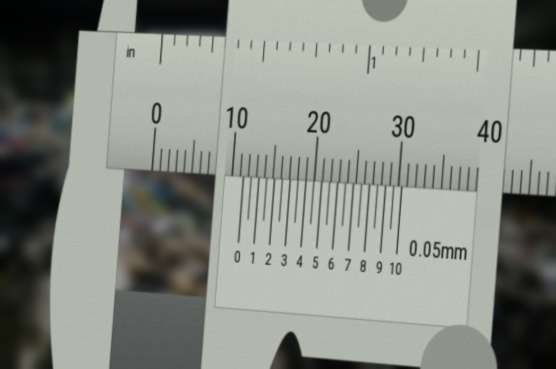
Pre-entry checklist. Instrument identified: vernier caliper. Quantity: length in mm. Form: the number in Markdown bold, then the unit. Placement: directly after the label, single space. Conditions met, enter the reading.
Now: **11.4** mm
